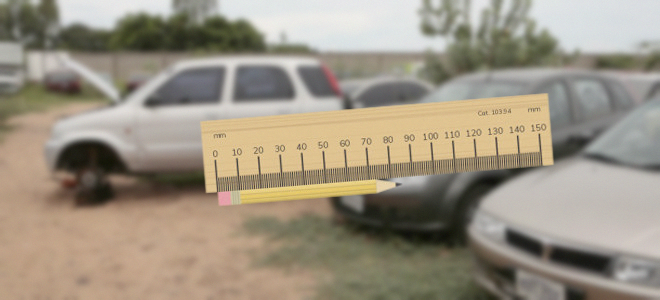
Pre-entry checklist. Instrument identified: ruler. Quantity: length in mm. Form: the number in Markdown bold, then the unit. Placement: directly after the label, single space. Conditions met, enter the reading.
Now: **85** mm
